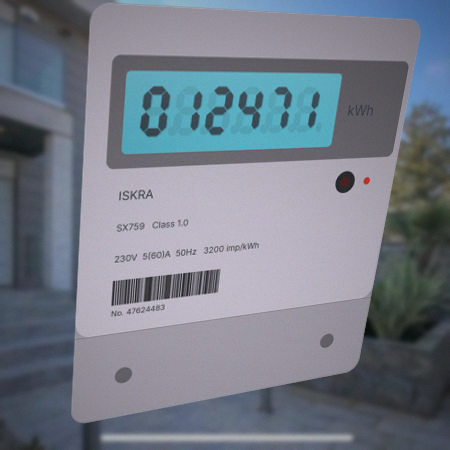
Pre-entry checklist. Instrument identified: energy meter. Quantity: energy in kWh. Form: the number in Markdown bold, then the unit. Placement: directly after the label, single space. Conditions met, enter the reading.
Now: **12471** kWh
